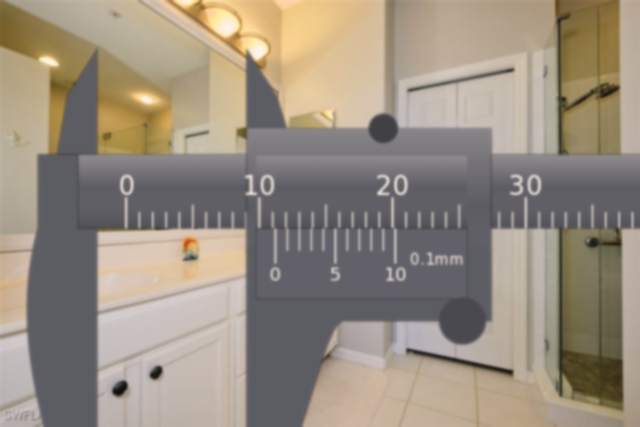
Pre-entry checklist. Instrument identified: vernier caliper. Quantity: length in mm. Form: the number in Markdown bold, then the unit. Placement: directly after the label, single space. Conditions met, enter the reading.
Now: **11.2** mm
